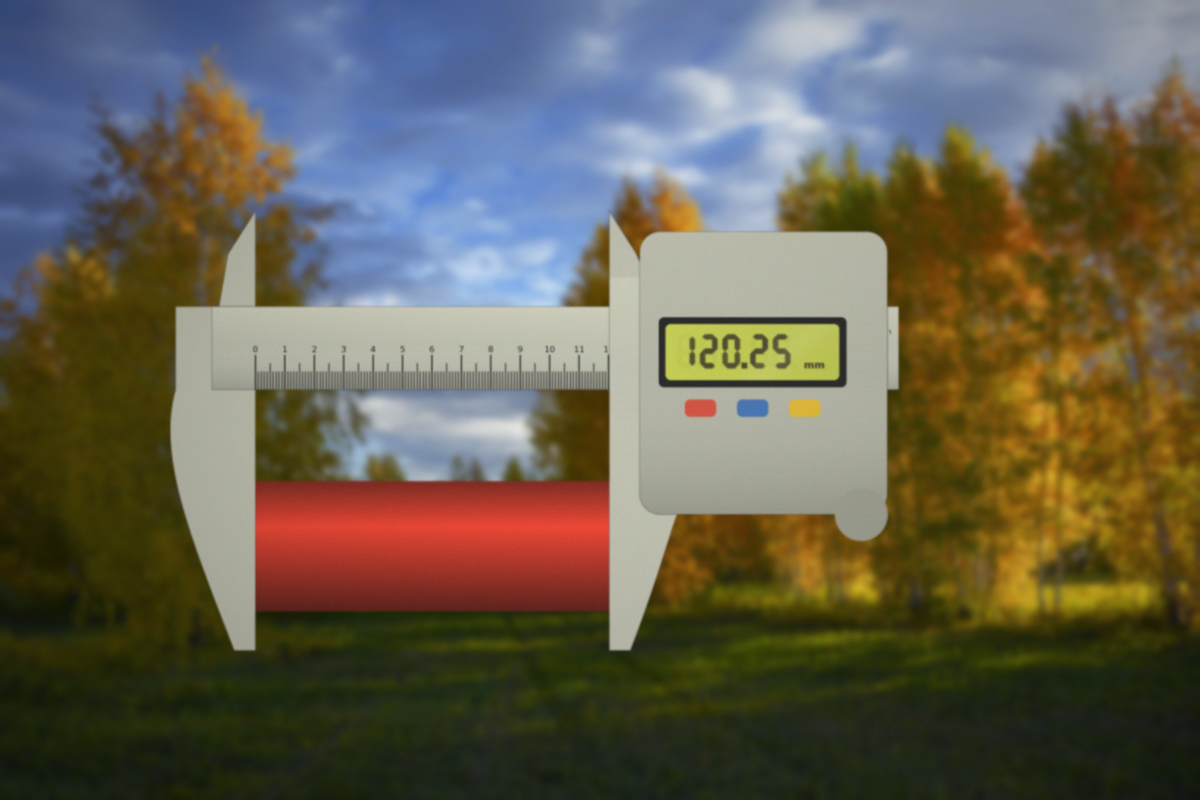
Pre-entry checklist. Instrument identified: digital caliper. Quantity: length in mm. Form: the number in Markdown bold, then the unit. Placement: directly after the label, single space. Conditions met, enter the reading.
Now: **120.25** mm
